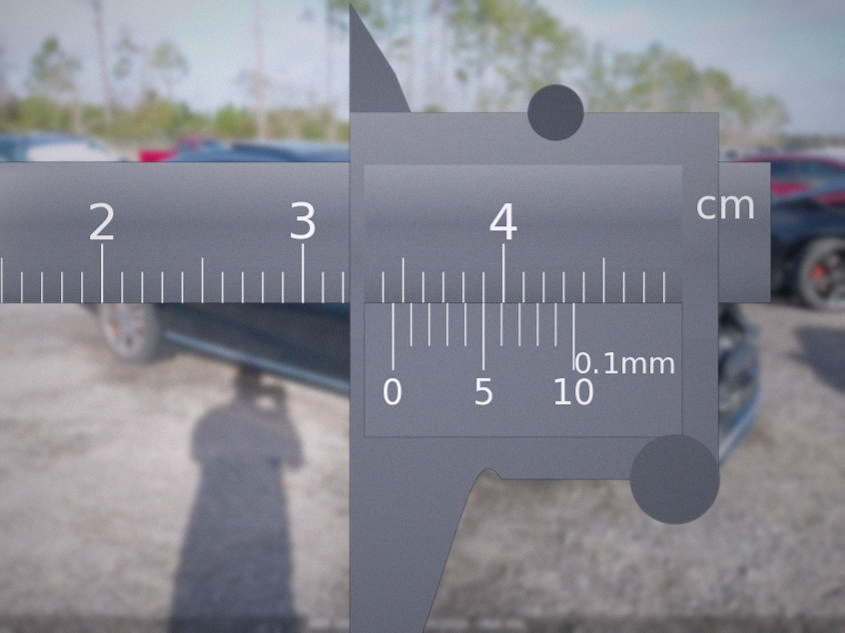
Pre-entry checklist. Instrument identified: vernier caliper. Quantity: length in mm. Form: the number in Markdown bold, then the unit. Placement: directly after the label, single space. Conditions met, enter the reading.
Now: **34.5** mm
